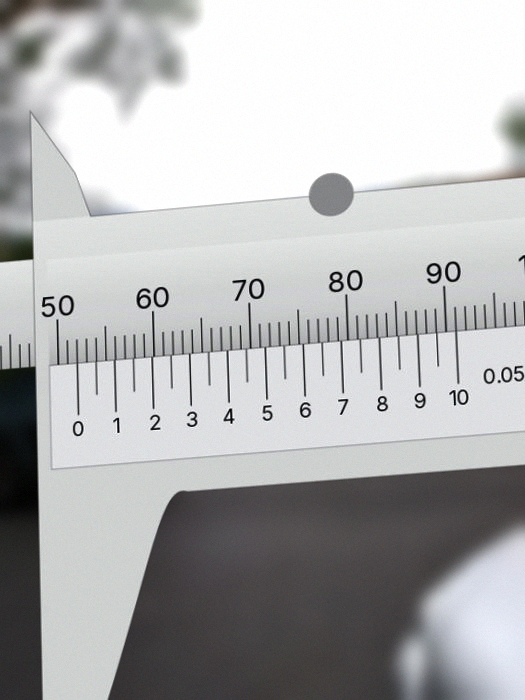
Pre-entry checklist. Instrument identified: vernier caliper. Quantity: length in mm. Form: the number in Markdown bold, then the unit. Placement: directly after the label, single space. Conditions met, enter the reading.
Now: **52.0** mm
